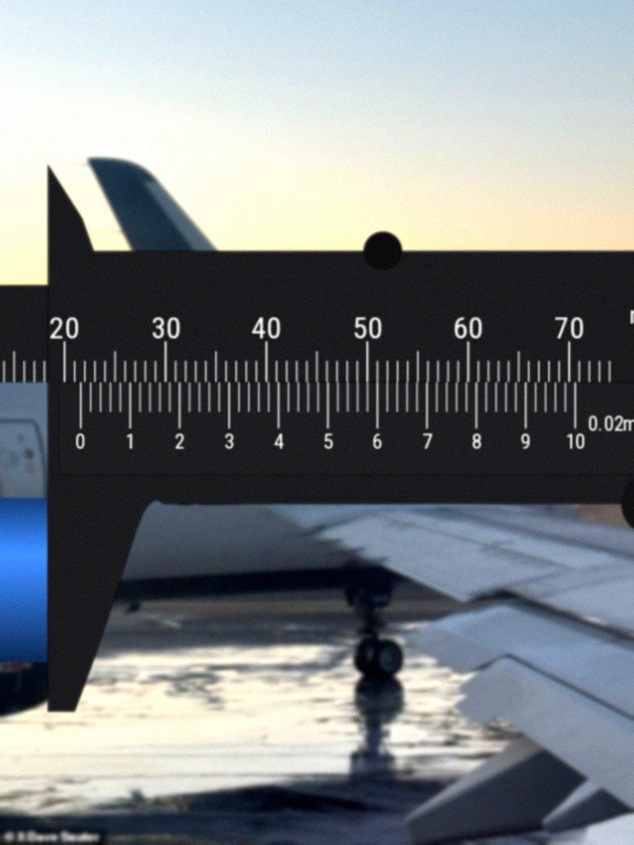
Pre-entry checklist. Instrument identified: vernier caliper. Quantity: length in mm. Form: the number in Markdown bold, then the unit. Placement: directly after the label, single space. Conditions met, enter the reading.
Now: **21.6** mm
